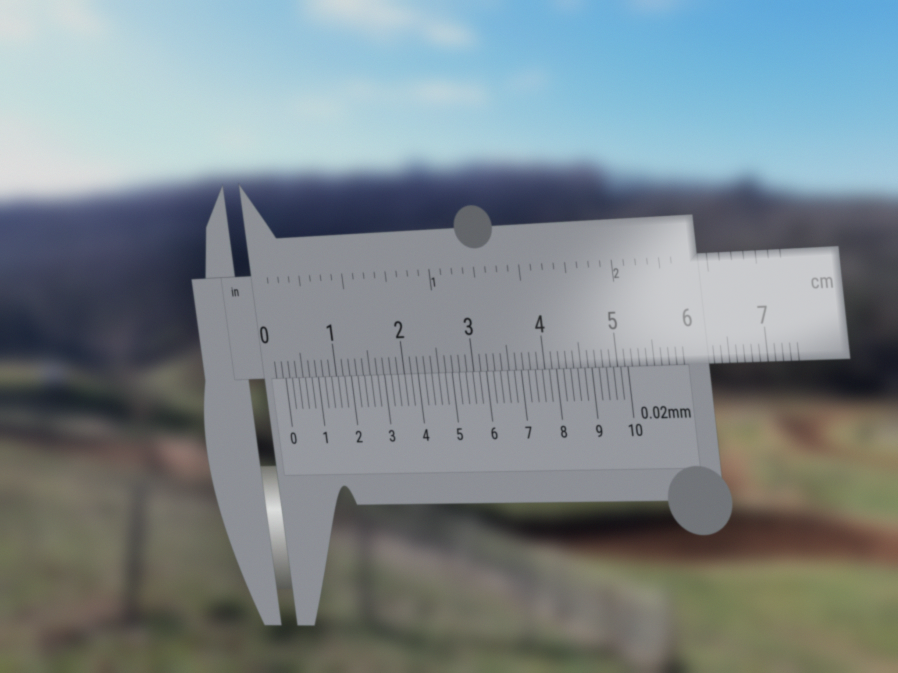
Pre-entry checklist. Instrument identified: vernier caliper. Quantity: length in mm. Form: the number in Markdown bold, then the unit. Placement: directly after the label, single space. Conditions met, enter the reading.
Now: **2.4** mm
